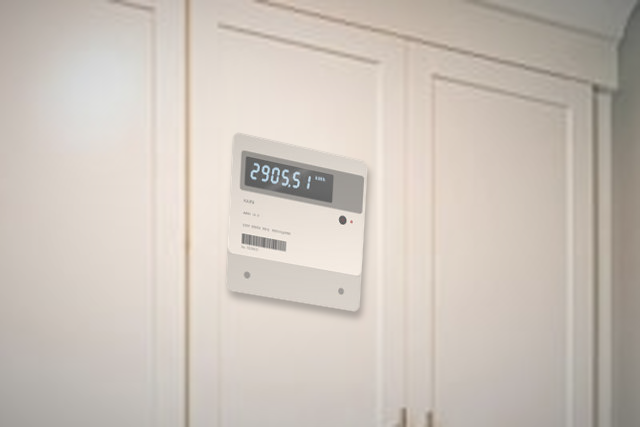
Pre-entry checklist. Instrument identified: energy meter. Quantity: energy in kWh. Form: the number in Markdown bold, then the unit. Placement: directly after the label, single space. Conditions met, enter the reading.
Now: **2905.51** kWh
